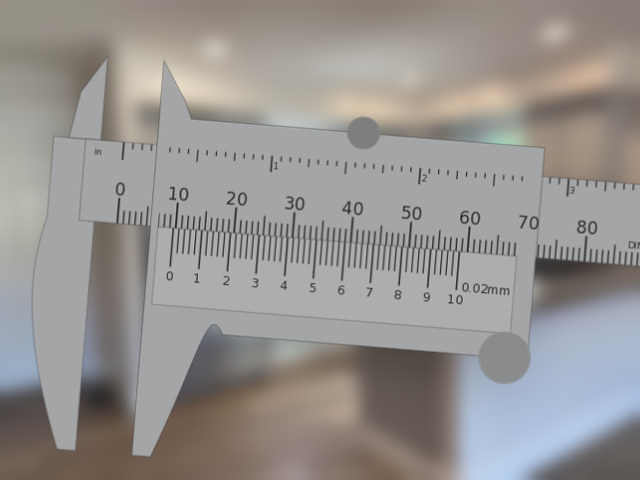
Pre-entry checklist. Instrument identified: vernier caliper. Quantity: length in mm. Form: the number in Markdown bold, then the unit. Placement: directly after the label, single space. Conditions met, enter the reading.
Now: **9.6** mm
